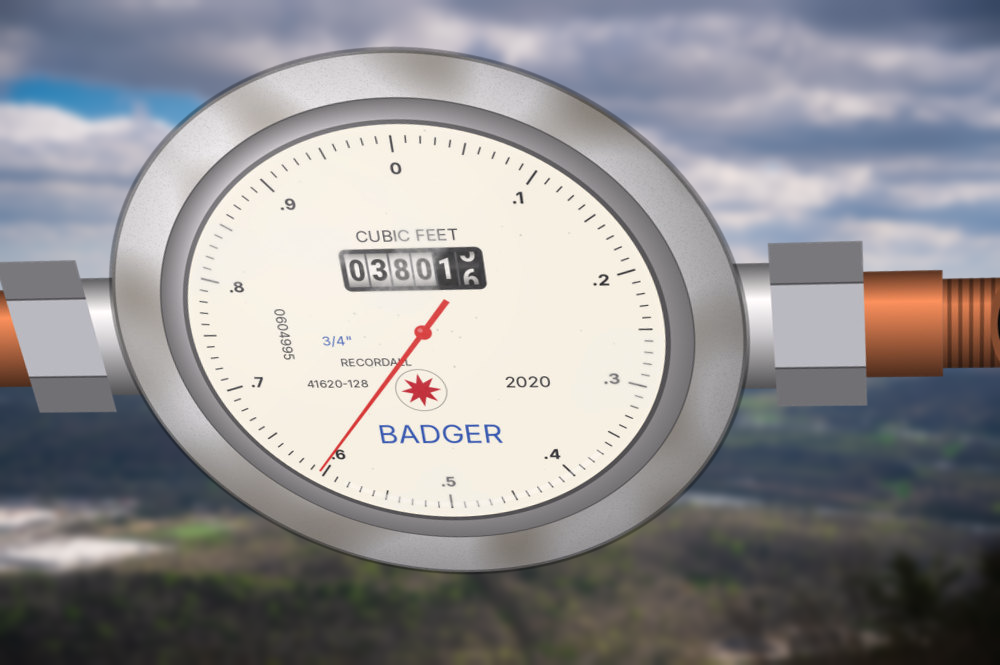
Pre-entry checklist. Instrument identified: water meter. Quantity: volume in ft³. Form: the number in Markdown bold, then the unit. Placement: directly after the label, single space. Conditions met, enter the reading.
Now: **38015.60** ft³
